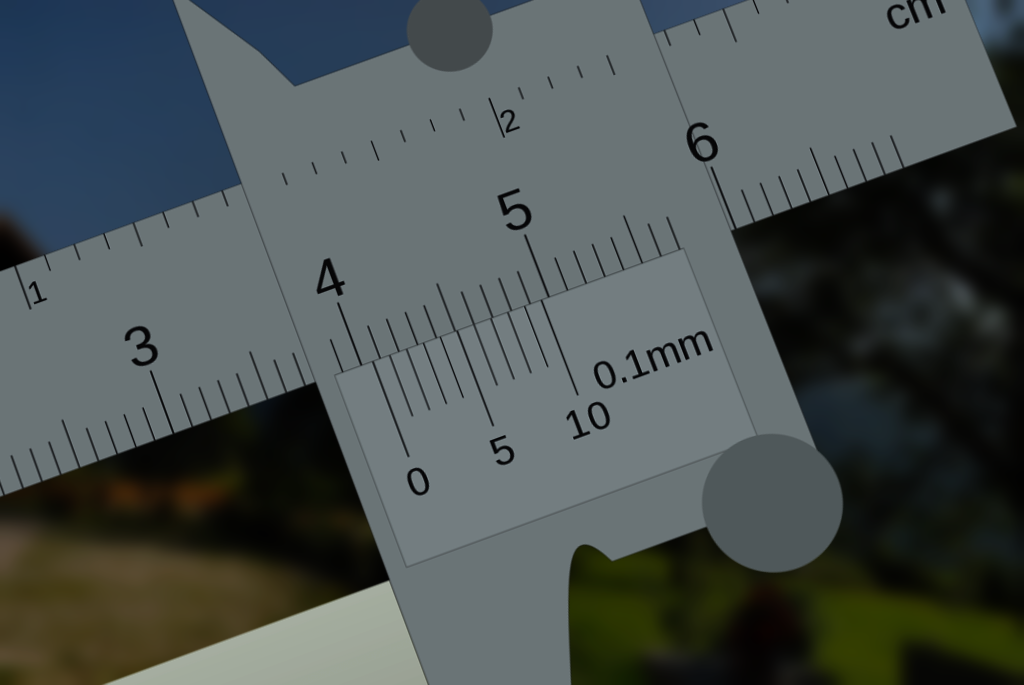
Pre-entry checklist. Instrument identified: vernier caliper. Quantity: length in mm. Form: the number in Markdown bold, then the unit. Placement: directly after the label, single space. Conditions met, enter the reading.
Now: **40.6** mm
